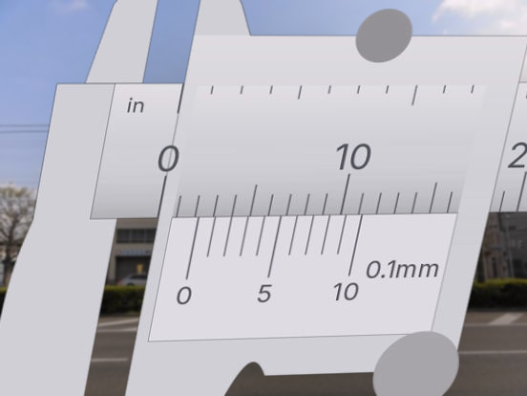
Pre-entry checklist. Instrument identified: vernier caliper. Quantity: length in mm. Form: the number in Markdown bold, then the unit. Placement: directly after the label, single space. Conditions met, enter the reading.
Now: **2.2** mm
